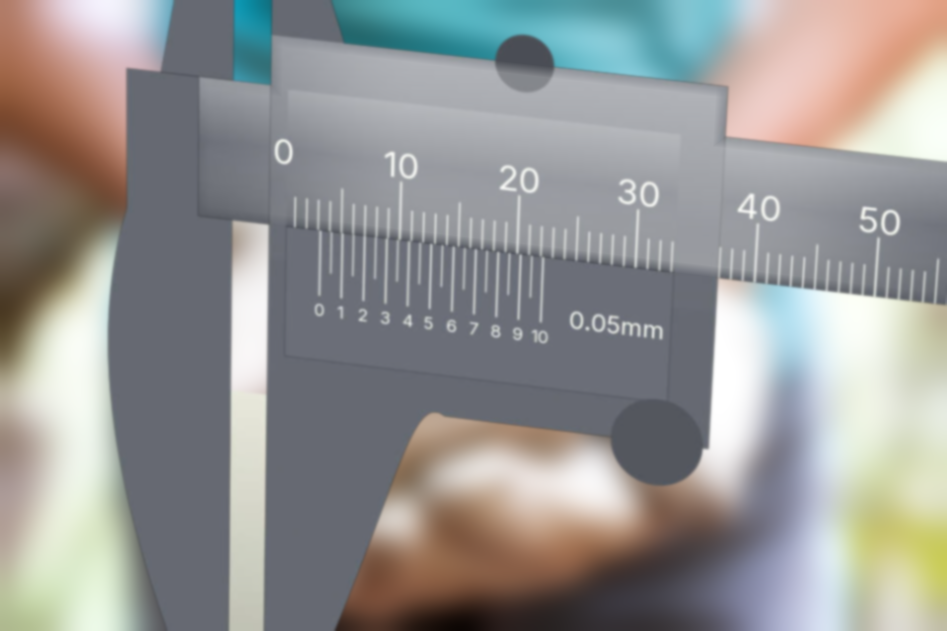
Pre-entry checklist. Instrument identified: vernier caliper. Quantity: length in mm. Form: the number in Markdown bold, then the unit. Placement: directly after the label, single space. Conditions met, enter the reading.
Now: **3.2** mm
